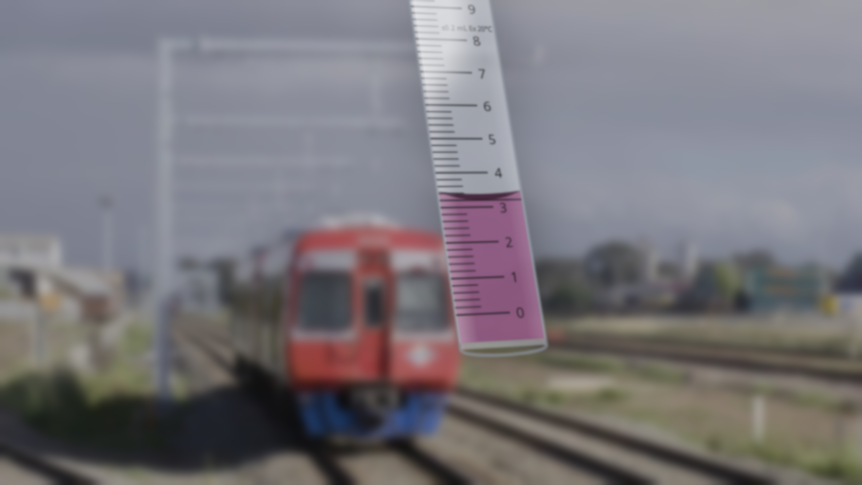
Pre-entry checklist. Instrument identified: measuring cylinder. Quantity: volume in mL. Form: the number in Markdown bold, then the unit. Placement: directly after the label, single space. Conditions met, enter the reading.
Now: **3.2** mL
